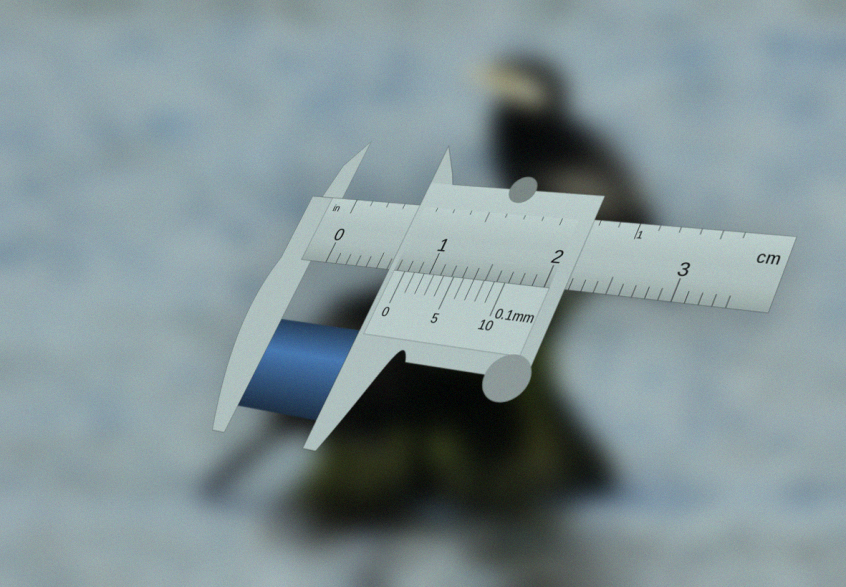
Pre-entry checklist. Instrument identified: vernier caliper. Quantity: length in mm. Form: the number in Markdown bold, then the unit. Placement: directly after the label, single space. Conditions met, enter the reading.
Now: **7.7** mm
